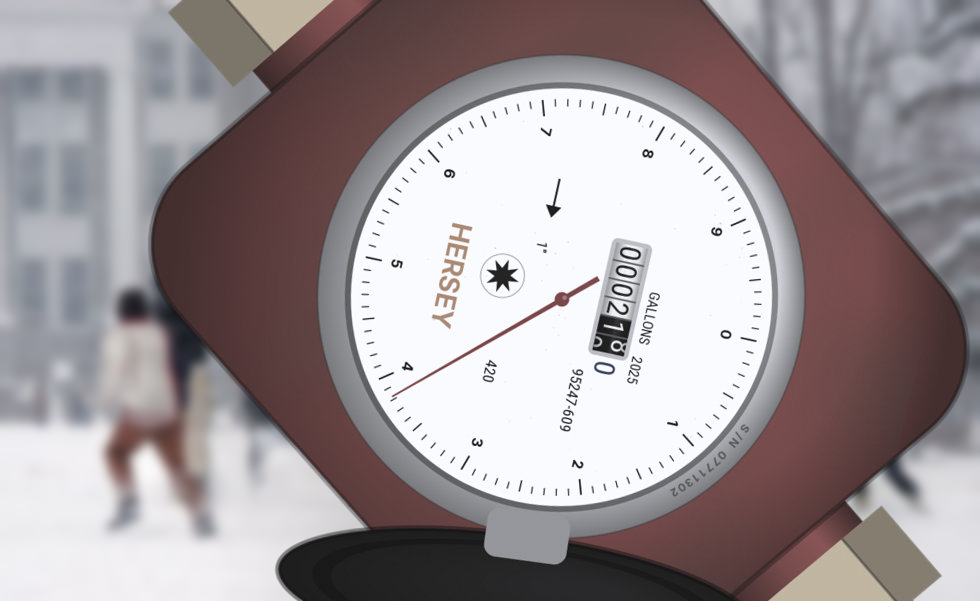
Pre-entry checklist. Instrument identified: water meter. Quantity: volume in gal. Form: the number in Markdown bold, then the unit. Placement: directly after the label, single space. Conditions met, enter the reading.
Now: **2183.8** gal
